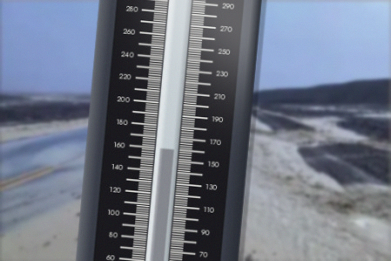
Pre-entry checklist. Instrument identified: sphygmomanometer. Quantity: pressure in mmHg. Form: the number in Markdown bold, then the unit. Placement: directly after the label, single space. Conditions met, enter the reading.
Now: **160** mmHg
